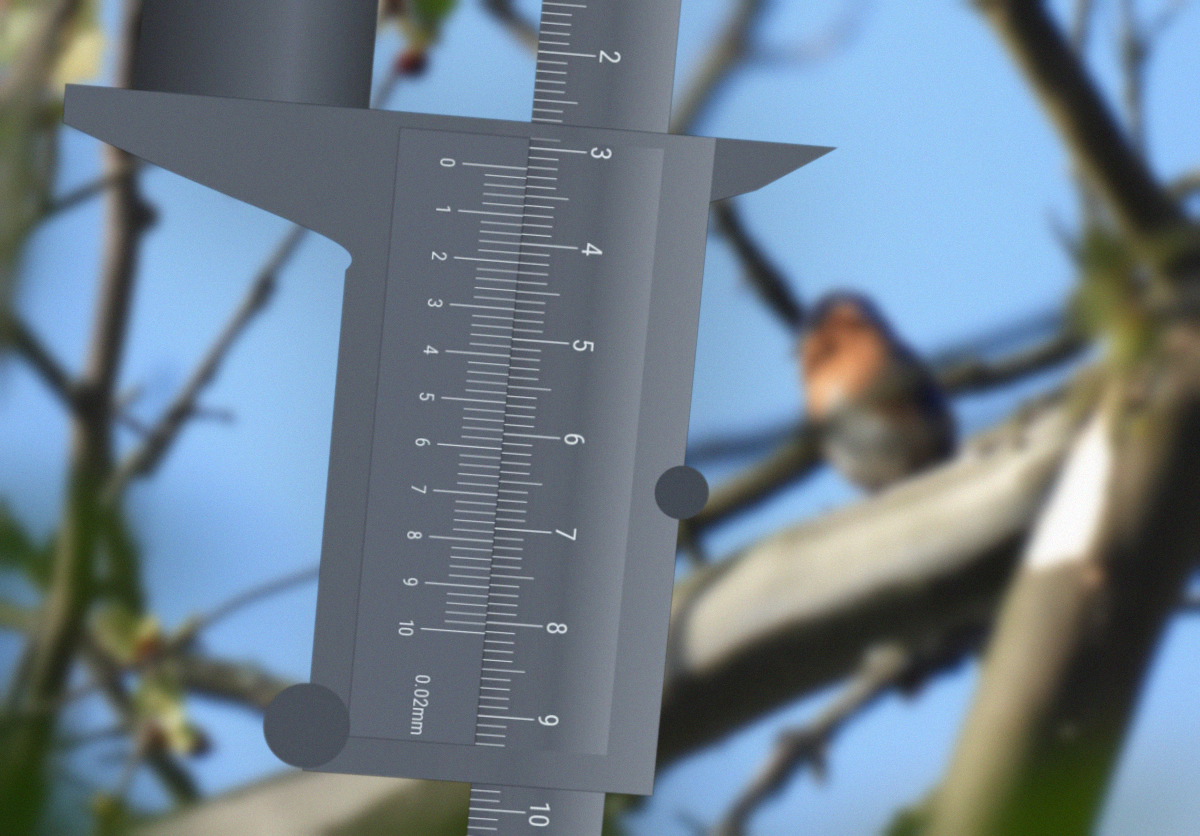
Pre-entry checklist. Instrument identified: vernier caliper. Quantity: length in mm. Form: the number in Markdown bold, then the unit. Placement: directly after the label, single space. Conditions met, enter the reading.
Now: **32.2** mm
